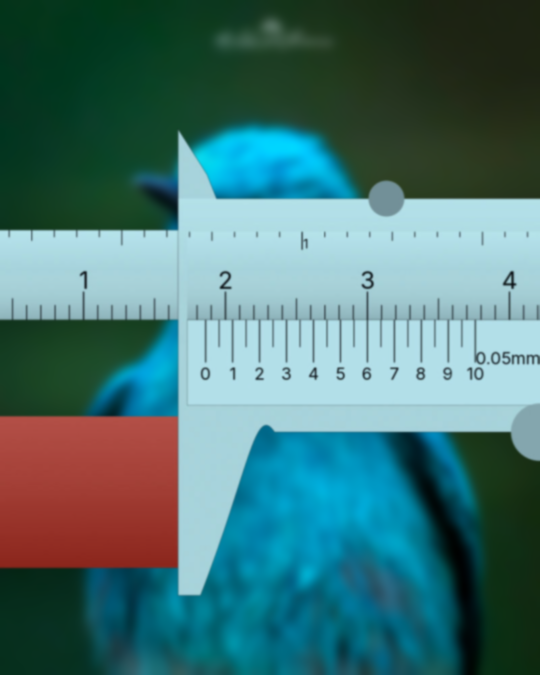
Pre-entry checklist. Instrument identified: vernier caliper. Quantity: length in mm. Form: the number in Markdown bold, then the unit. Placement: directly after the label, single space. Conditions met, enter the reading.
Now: **18.6** mm
